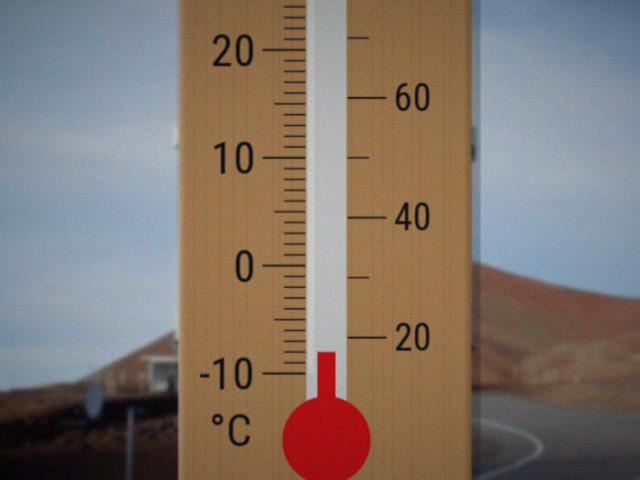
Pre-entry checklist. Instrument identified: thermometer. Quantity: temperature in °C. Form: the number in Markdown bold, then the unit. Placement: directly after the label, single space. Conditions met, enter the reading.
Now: **-8** °C
